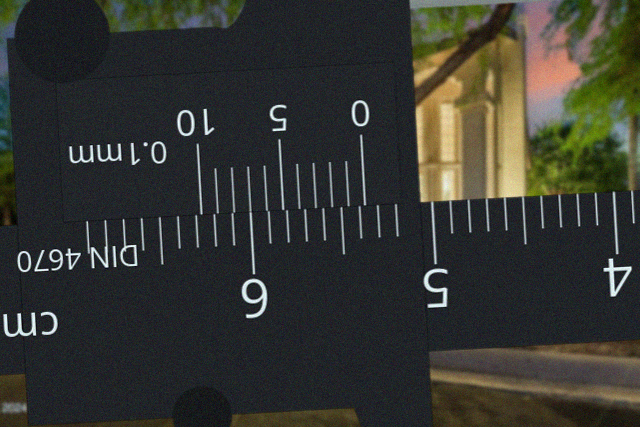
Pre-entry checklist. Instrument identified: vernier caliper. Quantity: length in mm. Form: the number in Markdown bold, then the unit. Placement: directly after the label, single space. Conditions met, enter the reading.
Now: **53.7** mm
